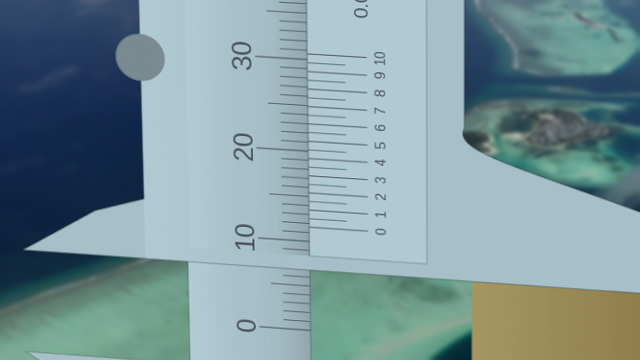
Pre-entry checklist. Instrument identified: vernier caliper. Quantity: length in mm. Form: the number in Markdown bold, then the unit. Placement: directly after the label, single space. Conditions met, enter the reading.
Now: **11.6** mm
